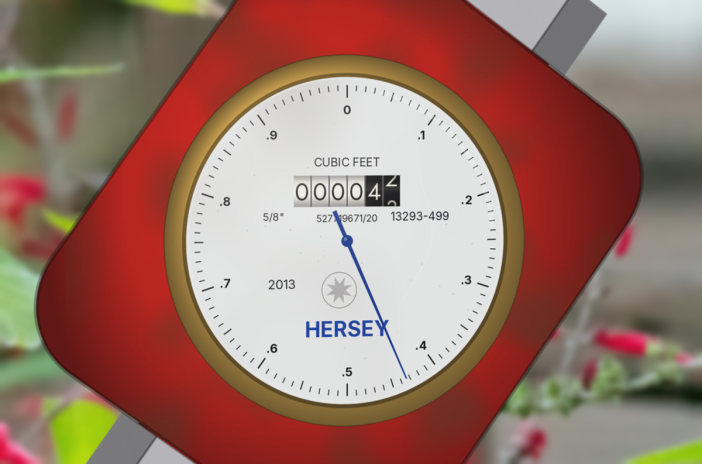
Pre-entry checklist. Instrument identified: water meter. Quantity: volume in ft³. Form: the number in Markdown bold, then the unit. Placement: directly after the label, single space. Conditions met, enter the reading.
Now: **42.43** ft³
